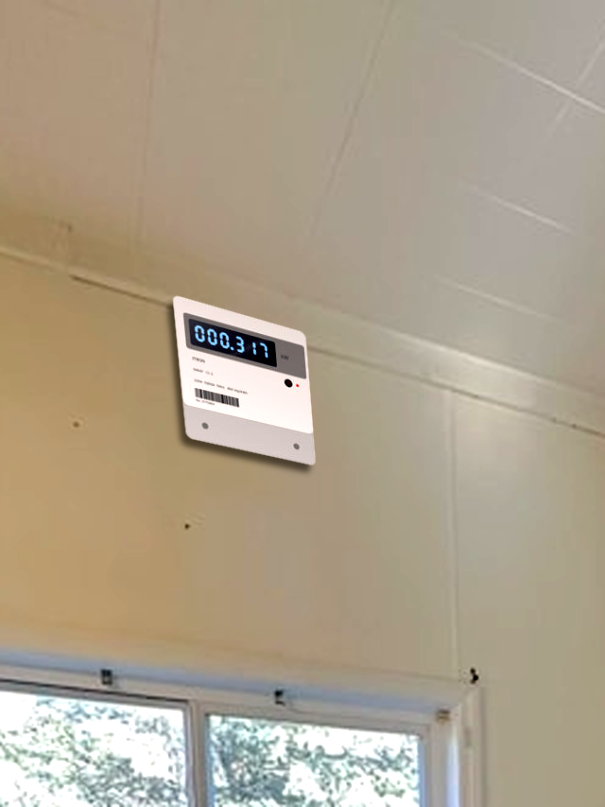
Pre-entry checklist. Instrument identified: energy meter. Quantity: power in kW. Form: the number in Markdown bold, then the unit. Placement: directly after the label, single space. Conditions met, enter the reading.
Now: **0.317** kW
